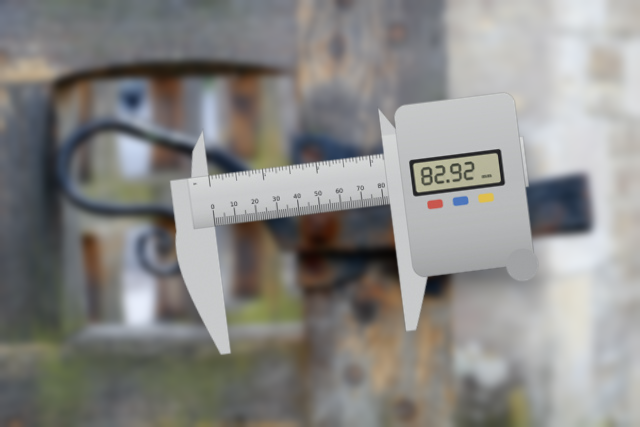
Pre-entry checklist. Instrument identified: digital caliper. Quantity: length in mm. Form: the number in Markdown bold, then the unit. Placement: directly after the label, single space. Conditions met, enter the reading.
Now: **82.92** mm
